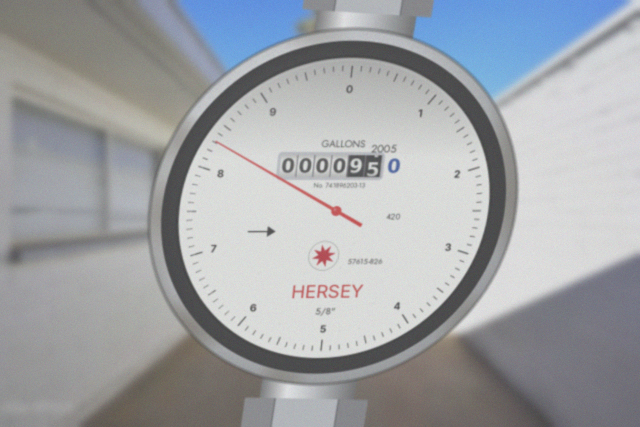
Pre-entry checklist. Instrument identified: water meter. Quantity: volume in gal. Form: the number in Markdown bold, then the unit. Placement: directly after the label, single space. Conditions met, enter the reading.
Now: **948.3** gal
